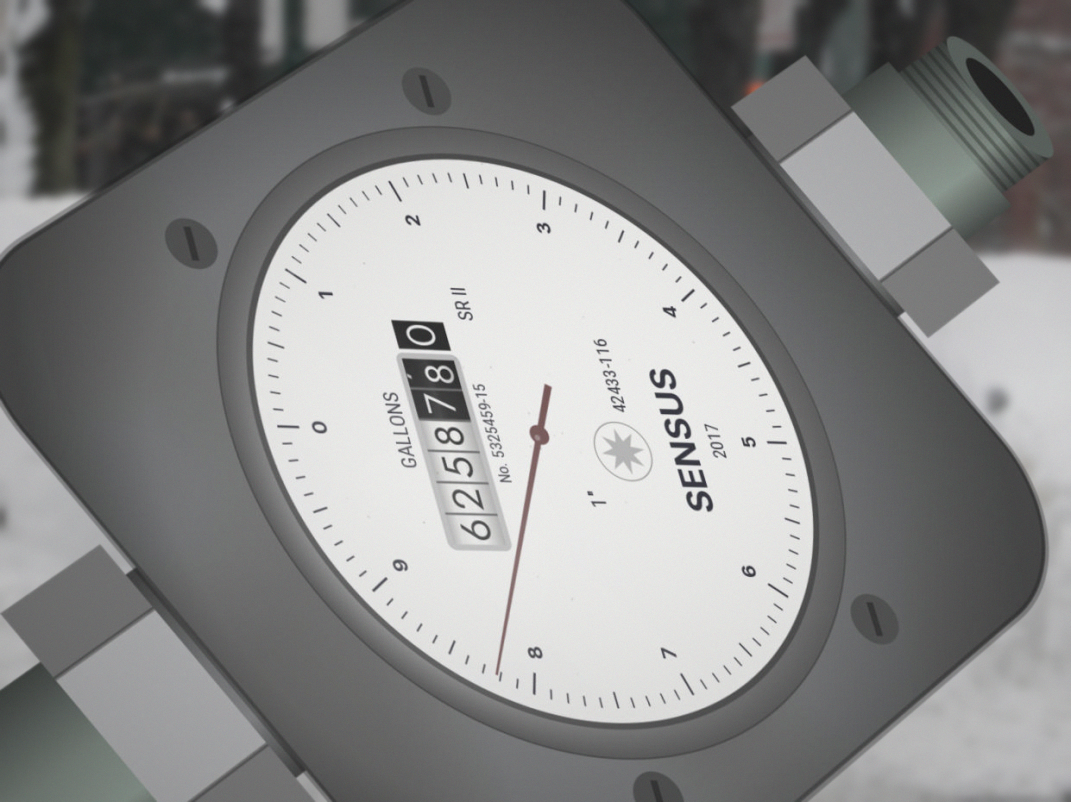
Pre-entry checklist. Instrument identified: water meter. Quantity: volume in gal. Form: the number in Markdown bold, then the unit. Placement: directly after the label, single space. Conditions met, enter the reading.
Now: **6258778.2** gal
